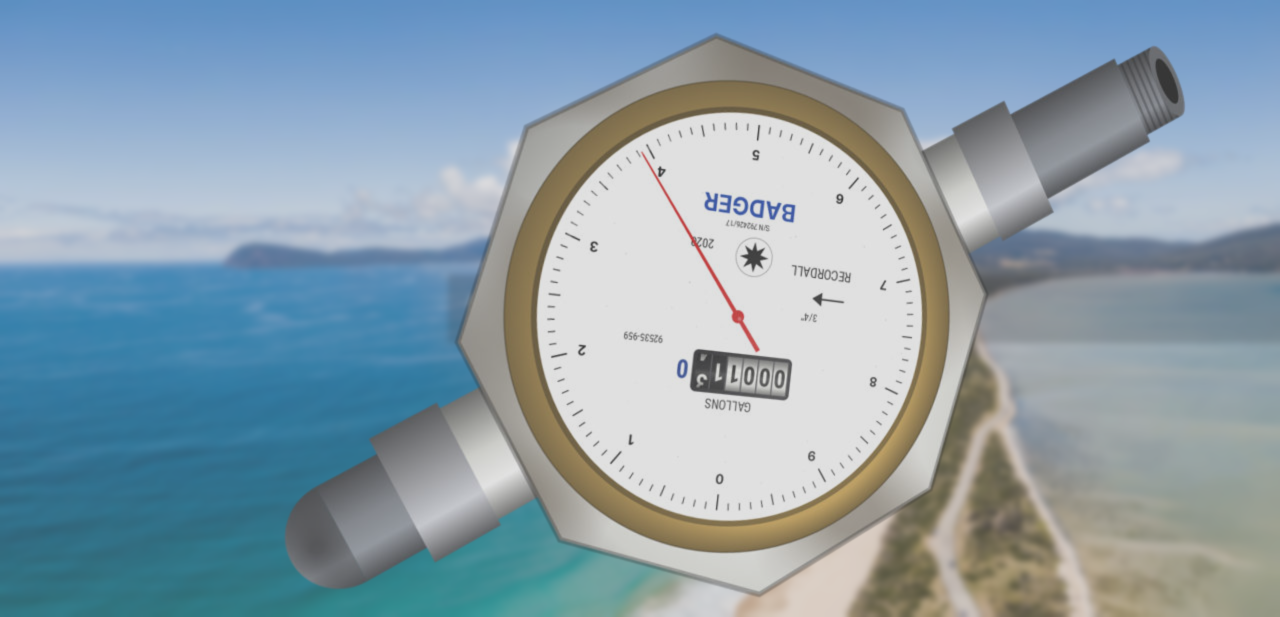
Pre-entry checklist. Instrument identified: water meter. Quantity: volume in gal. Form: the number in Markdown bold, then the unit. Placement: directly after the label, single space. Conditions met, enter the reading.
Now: **1133.9** gal
